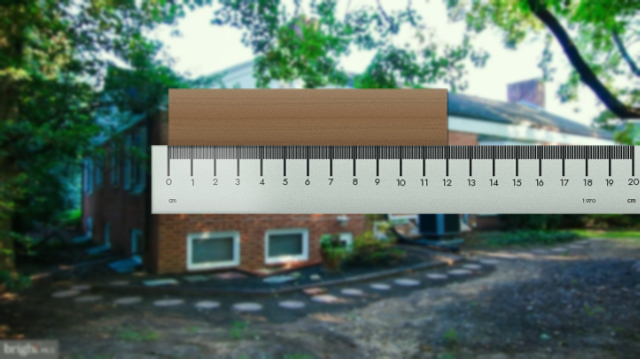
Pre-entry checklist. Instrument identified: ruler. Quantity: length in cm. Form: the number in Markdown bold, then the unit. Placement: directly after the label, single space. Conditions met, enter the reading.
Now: **12** cm
